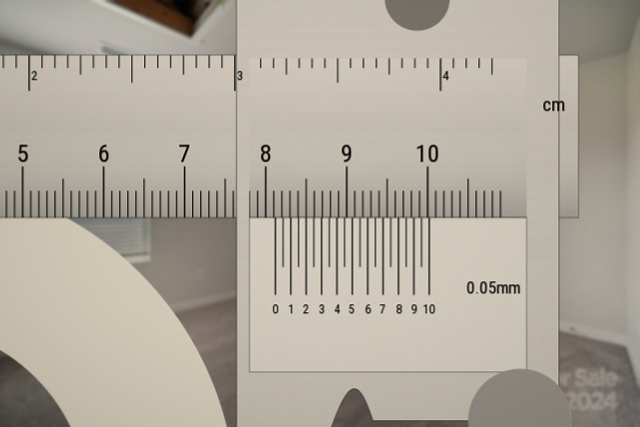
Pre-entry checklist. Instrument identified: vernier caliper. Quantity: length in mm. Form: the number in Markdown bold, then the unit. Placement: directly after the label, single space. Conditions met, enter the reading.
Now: **81.2** mm
